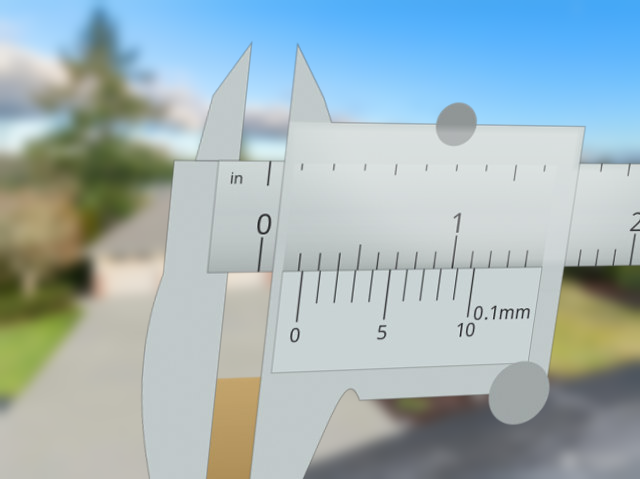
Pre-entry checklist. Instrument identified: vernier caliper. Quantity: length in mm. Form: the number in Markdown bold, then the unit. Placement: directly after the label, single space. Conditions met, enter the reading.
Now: **2.2** mm
